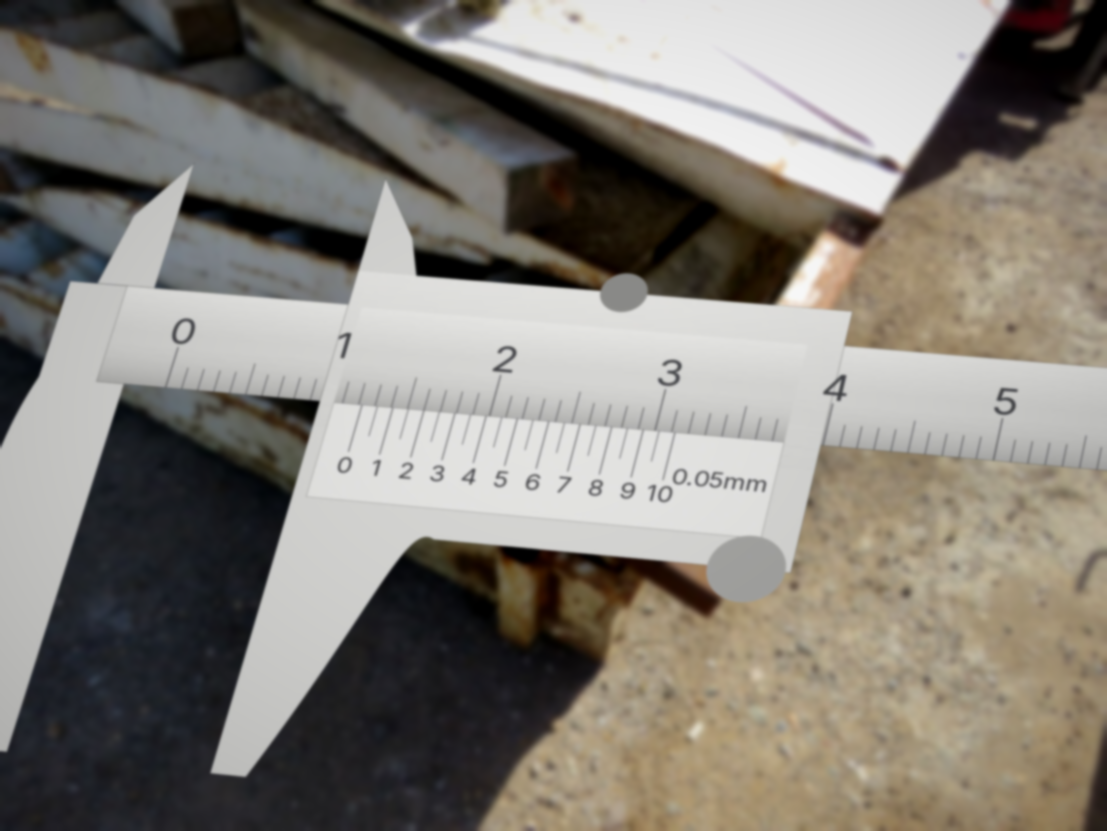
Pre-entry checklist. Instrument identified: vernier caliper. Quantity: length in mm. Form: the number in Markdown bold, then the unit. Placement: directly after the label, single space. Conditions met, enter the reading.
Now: **12.2** mm
